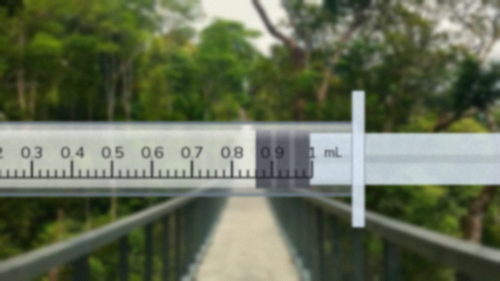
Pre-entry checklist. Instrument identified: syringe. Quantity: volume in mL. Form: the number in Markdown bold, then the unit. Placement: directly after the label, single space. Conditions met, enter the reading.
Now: **0.86** mL
